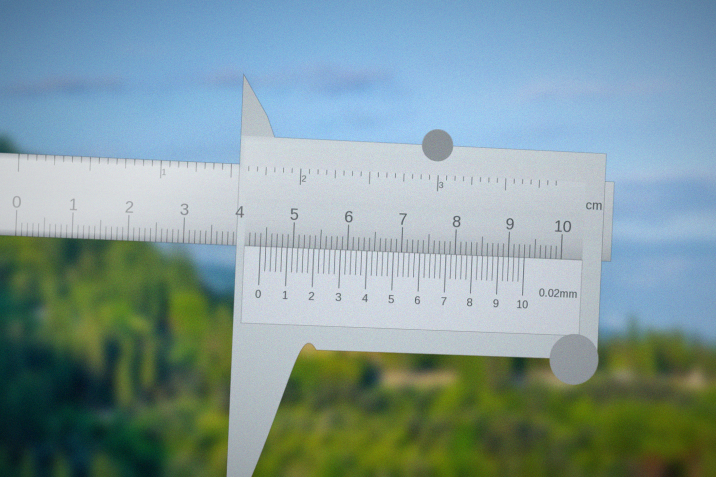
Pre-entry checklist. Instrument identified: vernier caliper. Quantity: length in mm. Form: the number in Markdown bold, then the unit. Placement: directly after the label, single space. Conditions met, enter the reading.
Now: **44.0** mm
